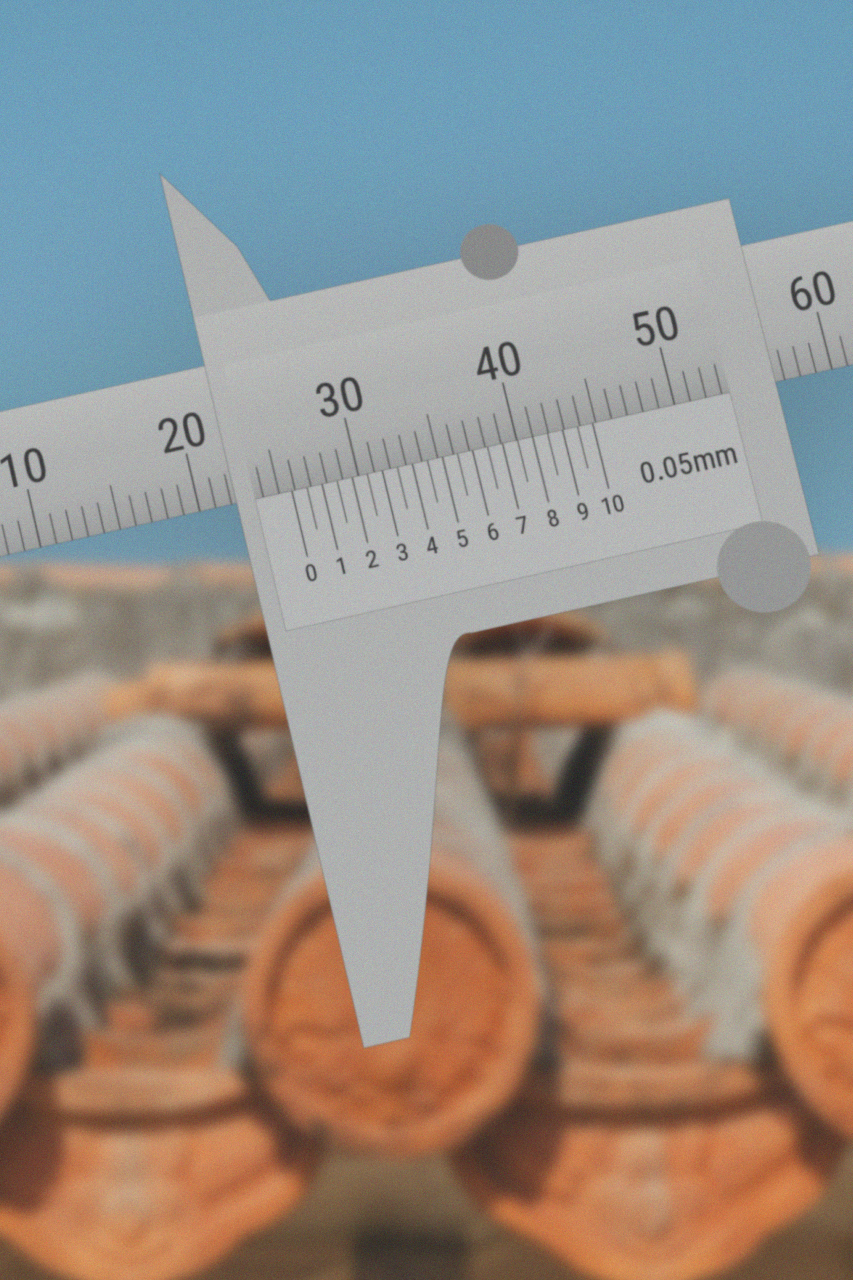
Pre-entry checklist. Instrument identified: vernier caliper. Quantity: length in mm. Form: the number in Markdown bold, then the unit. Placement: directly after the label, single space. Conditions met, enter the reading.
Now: **25.8** mm
